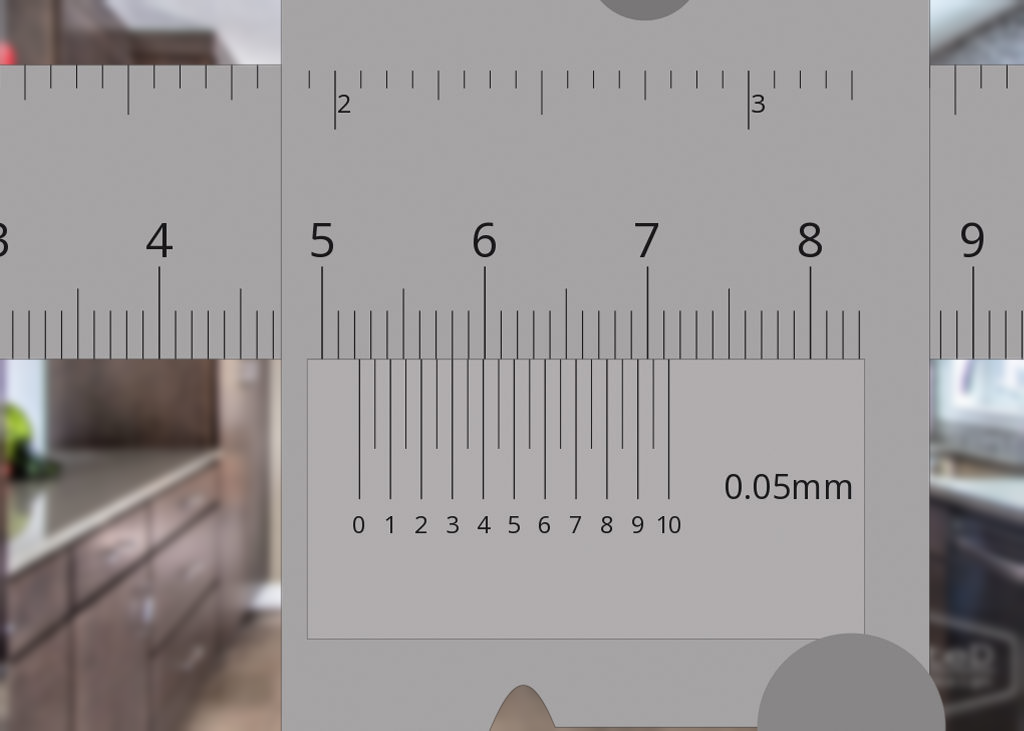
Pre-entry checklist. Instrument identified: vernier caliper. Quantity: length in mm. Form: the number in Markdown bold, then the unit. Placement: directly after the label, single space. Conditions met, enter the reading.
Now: **52.3** mm
